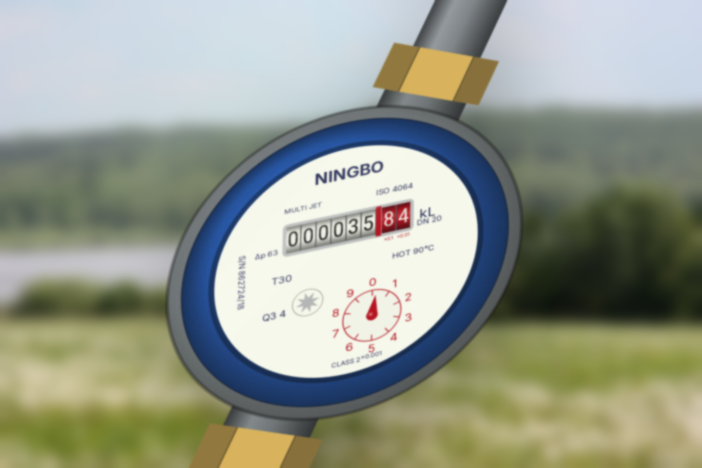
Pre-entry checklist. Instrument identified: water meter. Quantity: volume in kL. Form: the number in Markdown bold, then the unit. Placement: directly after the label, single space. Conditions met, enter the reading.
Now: **35.840** kL
